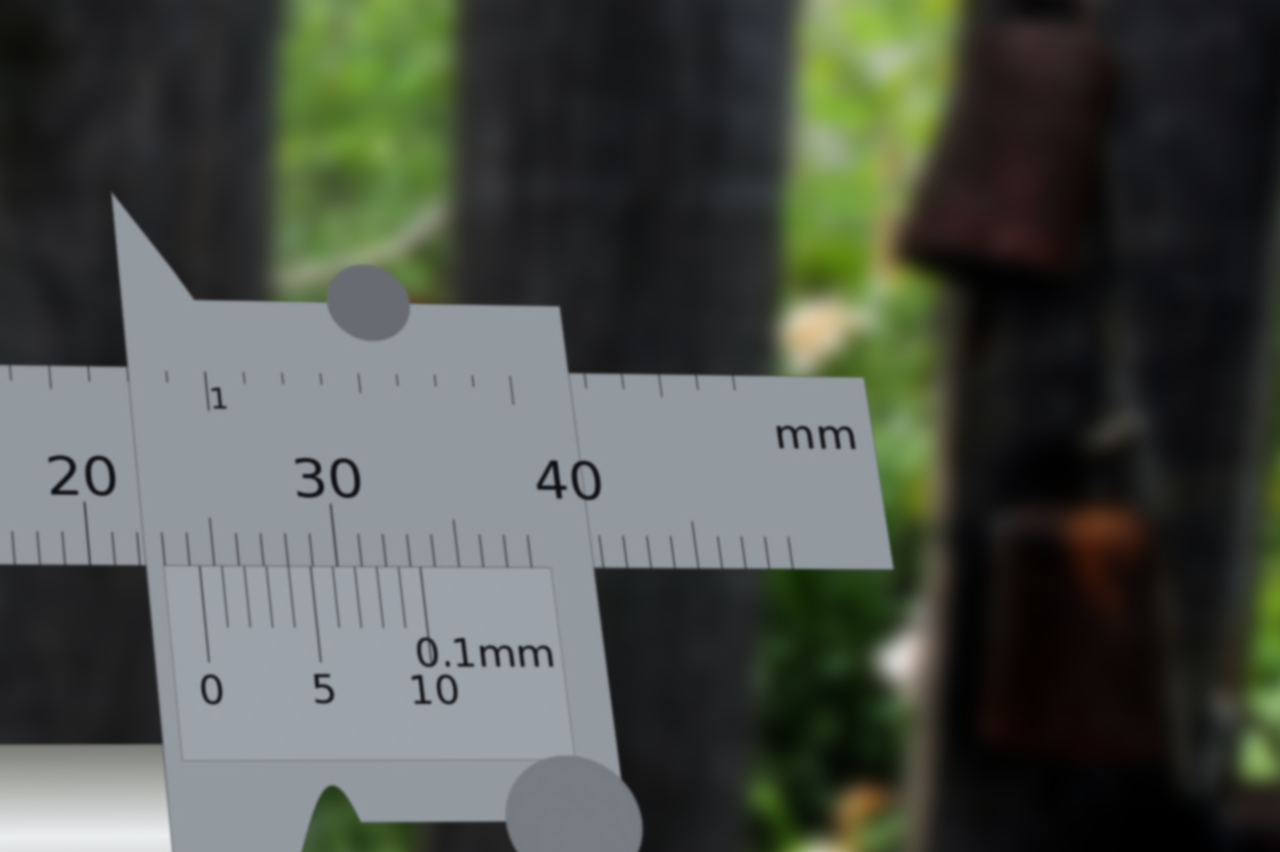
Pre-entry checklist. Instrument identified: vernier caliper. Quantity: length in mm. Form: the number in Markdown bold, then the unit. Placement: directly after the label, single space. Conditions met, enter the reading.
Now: **24.4** mm
